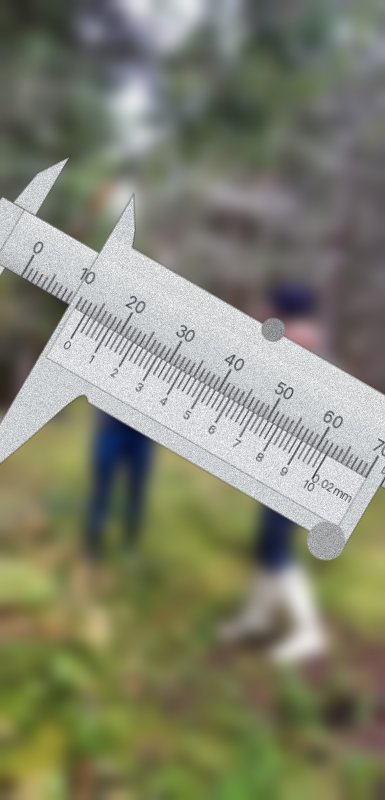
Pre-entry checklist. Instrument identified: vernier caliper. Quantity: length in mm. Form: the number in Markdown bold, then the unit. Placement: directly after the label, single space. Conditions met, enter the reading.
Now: **13.0** mm
